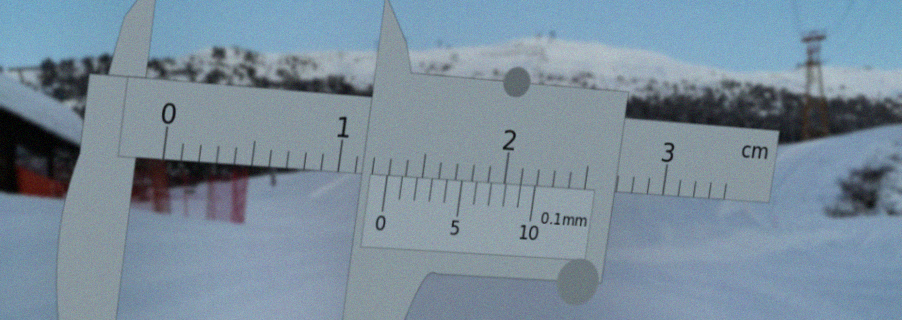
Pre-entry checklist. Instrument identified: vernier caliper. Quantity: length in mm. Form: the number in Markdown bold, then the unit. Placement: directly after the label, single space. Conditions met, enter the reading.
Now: **12.9** mm
